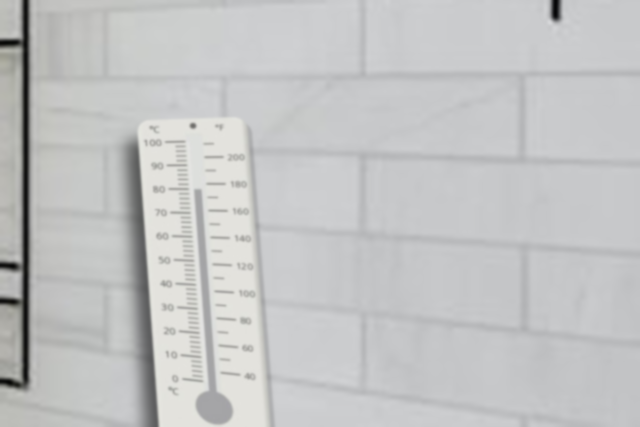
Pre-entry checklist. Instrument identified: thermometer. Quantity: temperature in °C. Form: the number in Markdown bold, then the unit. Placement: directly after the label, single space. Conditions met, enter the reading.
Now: **80** °C
